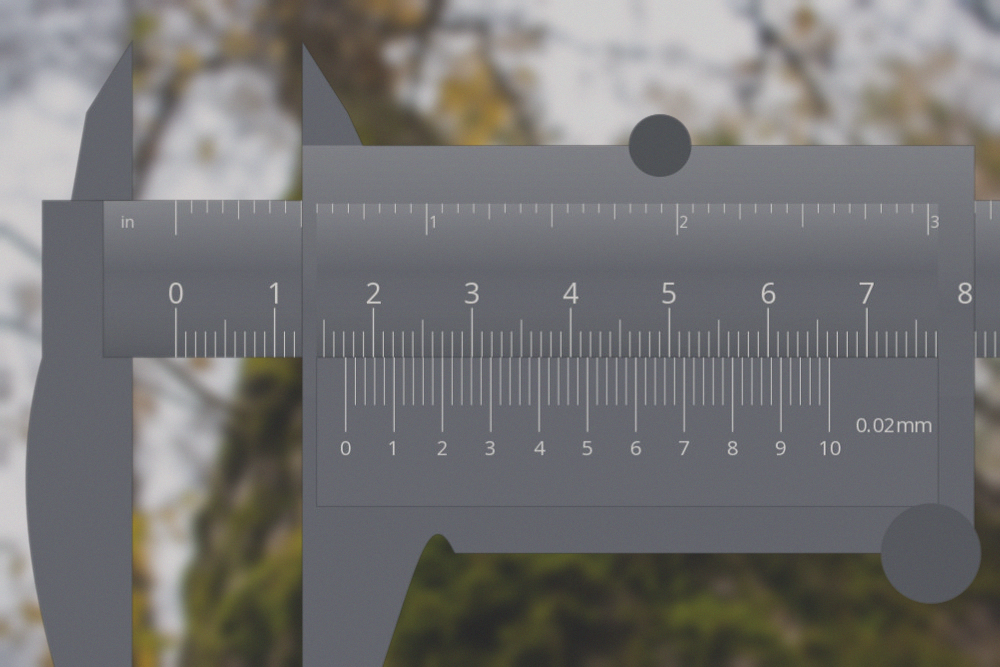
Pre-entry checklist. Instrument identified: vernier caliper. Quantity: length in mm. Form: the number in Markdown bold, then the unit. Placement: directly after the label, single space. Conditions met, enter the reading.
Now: **17.2** mm
